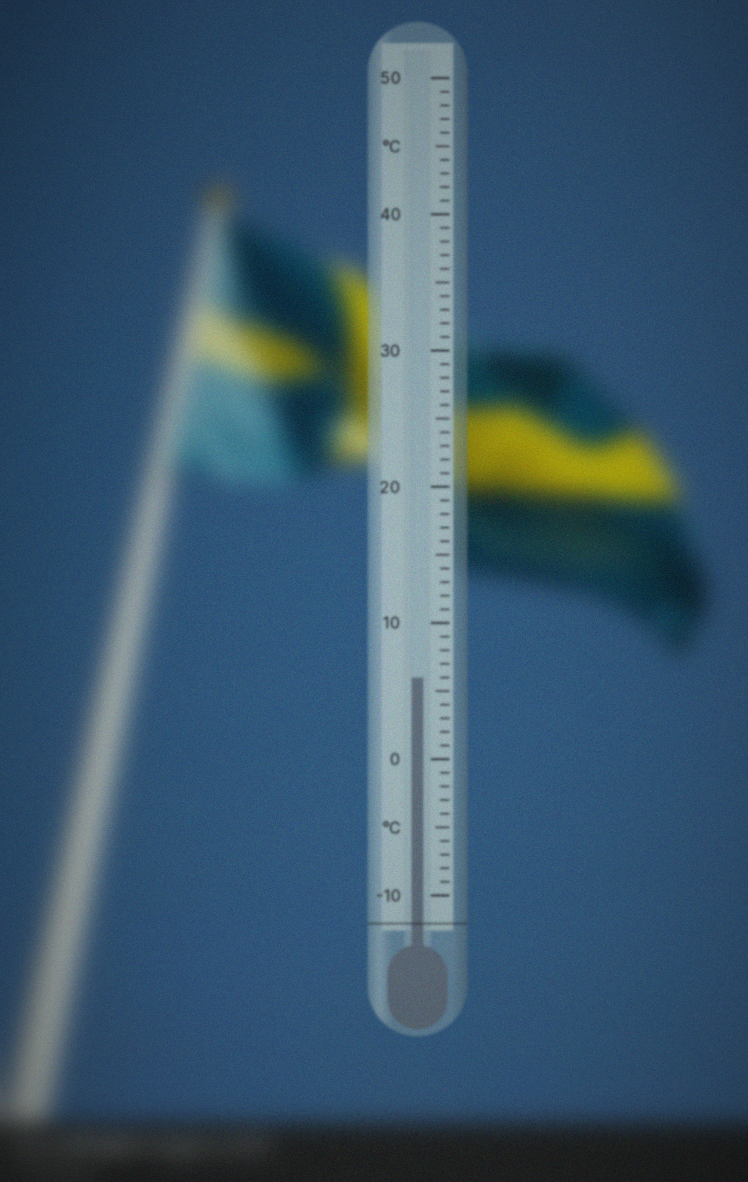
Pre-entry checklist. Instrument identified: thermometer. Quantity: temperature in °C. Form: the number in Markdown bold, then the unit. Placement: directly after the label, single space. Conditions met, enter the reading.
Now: **6** °C
